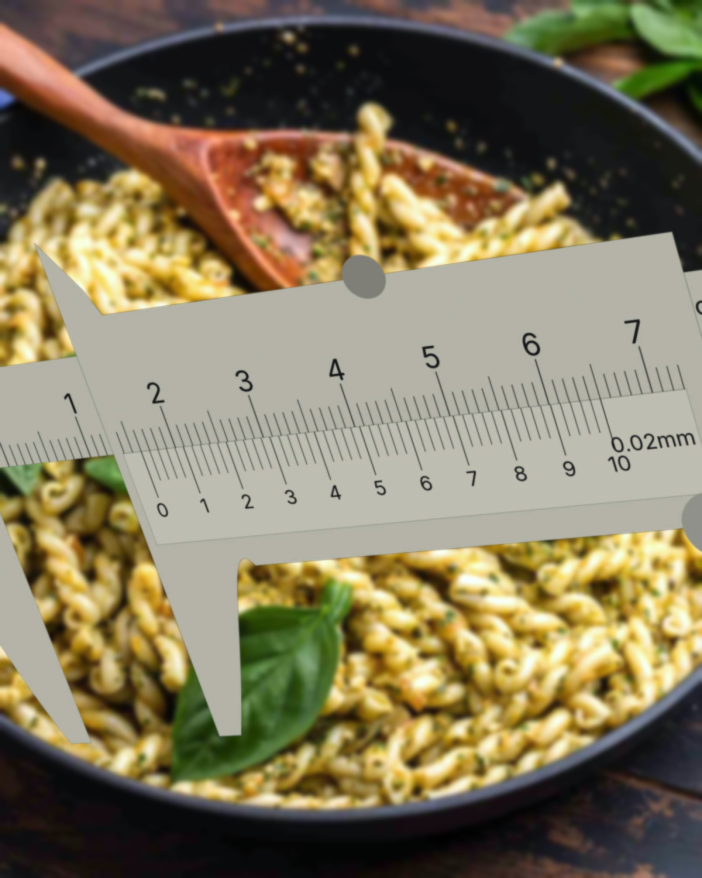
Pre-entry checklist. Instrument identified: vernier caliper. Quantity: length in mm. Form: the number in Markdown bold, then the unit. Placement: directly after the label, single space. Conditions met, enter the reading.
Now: **16.0** mm
